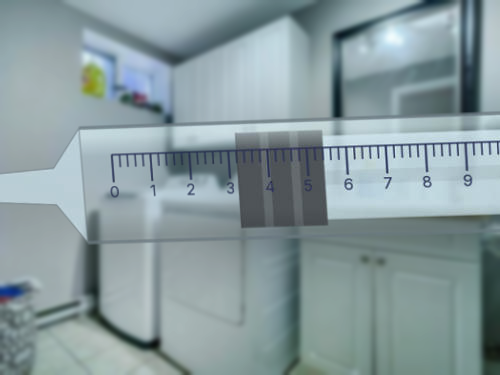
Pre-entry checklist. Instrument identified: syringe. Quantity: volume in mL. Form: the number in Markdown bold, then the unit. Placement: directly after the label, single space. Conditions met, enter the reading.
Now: **3.2** mL
